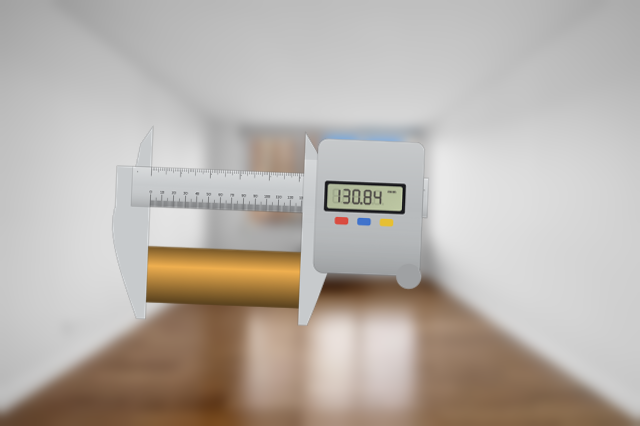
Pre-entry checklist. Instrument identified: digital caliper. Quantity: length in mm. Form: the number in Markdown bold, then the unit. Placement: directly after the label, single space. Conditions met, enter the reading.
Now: **130.84** mm
